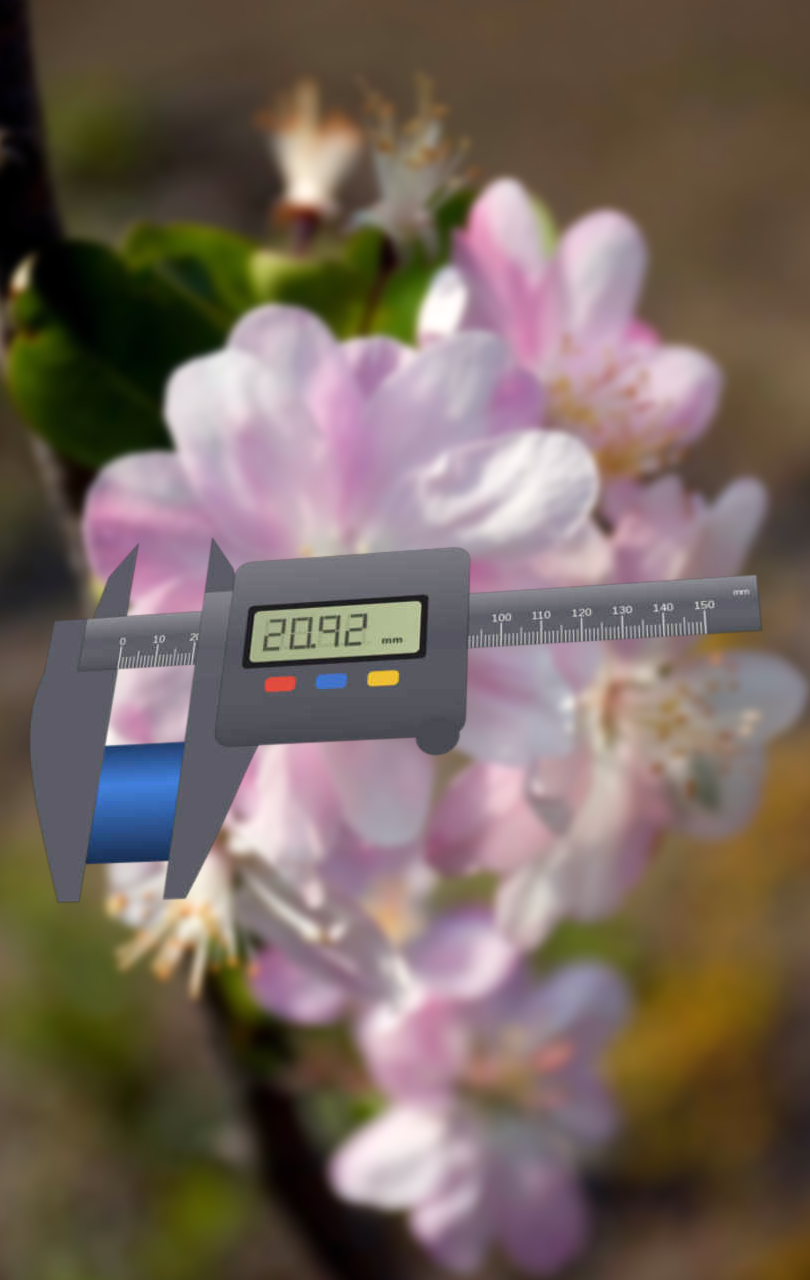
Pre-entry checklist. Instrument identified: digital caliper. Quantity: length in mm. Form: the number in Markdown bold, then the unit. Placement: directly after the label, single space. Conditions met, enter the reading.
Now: **20.92** mm
